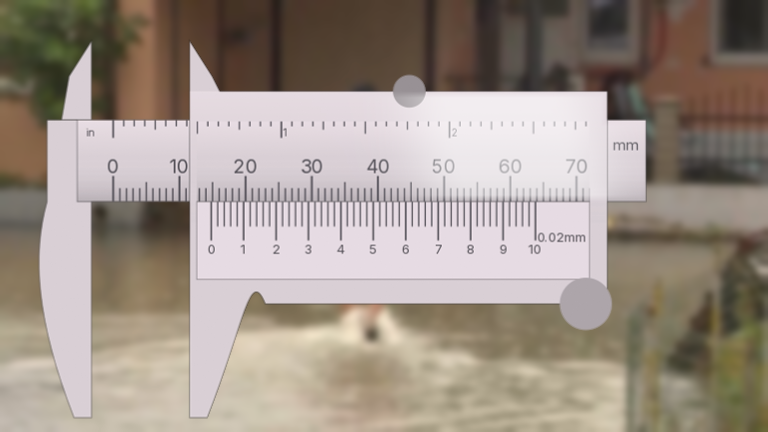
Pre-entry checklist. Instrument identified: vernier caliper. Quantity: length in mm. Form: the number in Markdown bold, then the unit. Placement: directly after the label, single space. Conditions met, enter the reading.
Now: **14.8** mm
